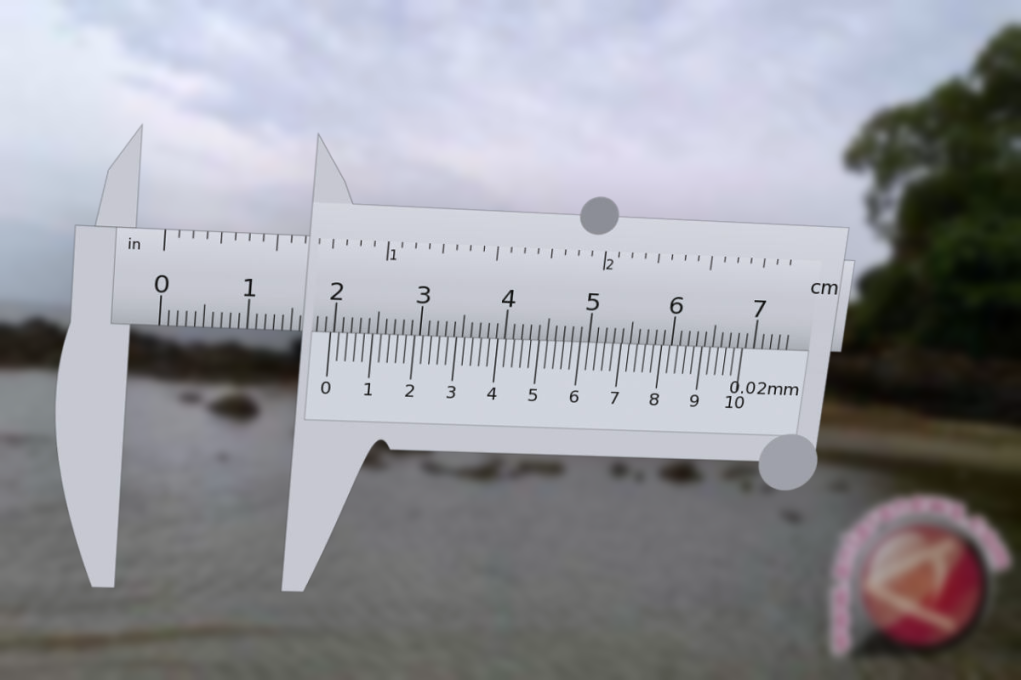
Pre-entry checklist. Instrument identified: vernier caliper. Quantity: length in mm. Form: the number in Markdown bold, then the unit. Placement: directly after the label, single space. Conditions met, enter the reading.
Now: **19.6** mm
